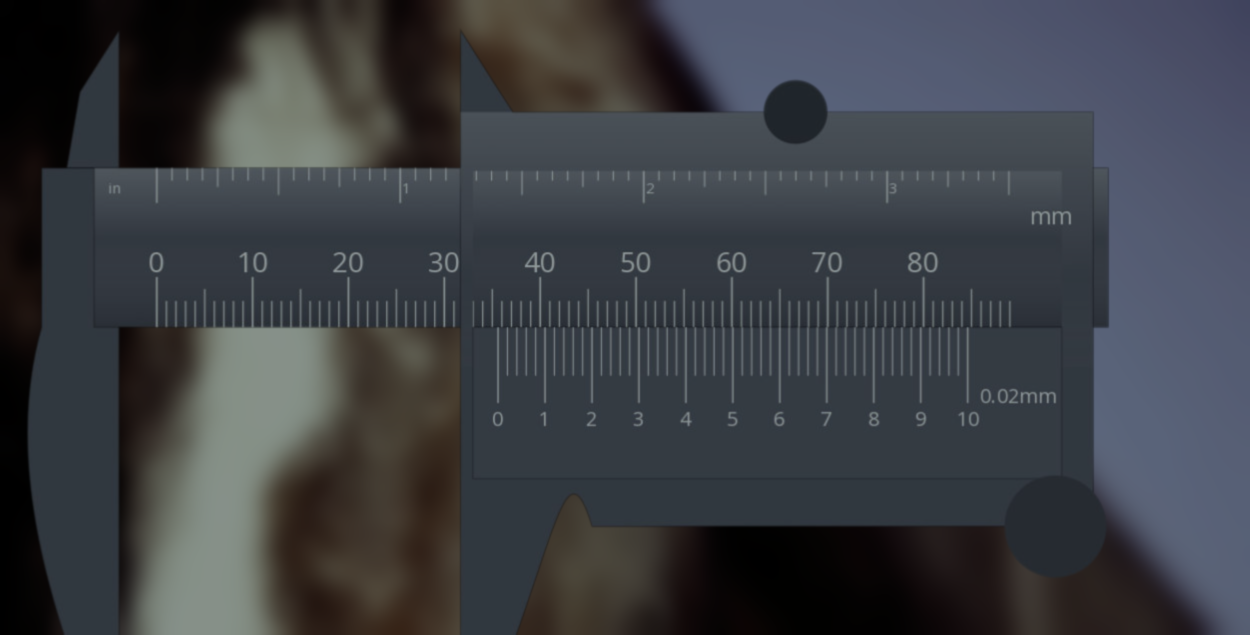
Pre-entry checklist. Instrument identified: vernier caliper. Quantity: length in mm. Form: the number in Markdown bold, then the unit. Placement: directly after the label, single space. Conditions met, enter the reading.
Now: **35.6** mm
